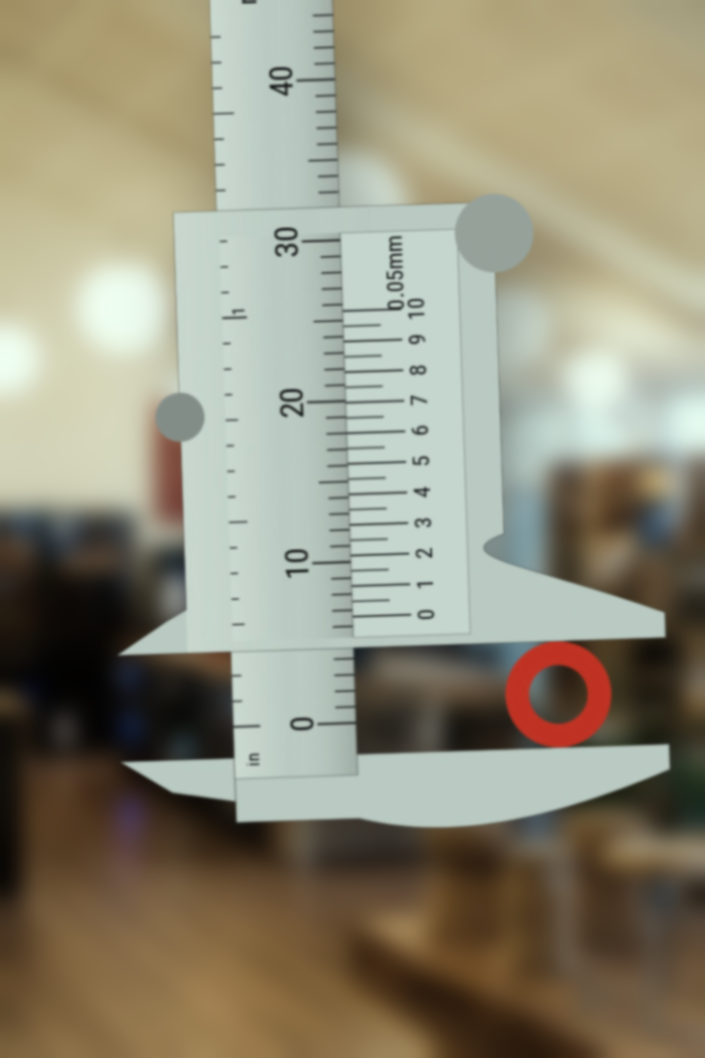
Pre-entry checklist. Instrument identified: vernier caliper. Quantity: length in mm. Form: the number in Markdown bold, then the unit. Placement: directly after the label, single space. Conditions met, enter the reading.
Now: **6.6** mm
